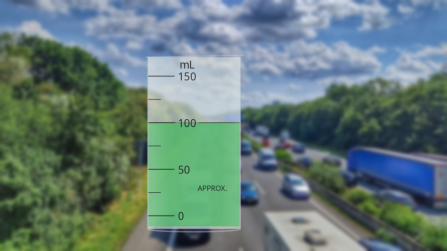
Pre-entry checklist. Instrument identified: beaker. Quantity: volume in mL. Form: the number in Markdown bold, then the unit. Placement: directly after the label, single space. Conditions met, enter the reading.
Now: **100** mL
